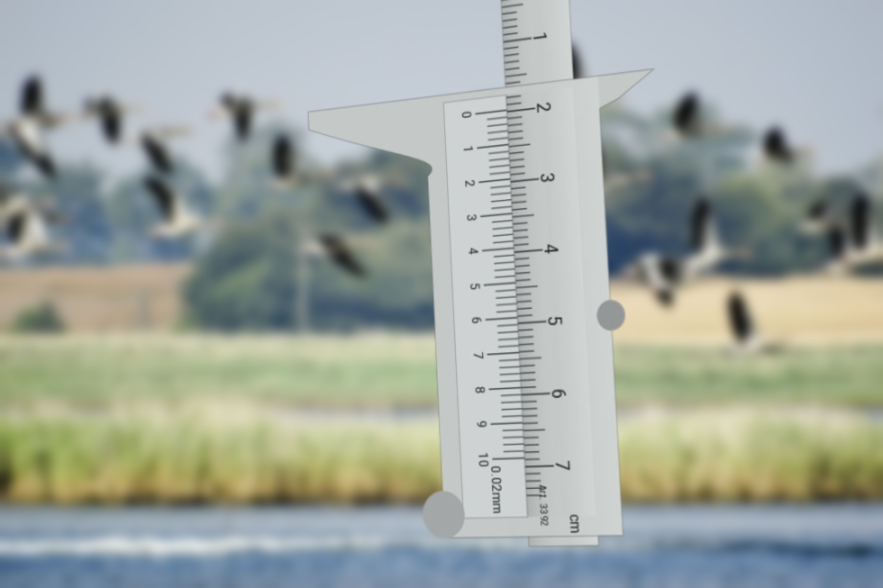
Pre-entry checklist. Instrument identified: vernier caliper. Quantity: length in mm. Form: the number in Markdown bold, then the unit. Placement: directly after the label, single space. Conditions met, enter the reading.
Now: **19.8** mm
